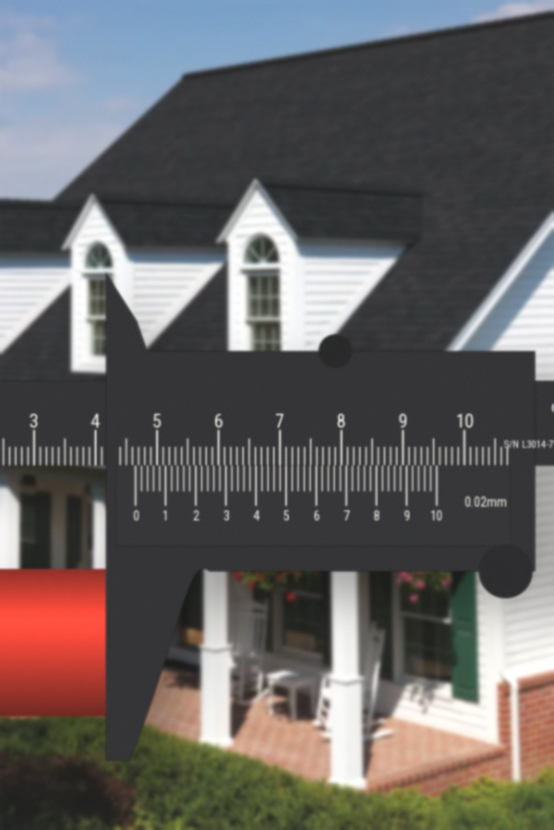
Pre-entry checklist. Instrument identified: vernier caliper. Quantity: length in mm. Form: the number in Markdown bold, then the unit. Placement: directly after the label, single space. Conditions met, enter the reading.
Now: **46.5** mm
